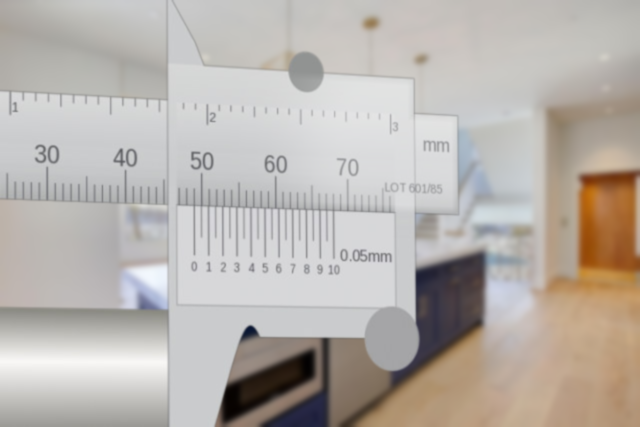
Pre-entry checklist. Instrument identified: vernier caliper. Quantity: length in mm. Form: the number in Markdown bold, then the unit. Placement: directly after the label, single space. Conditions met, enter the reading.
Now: **49.0** mm
